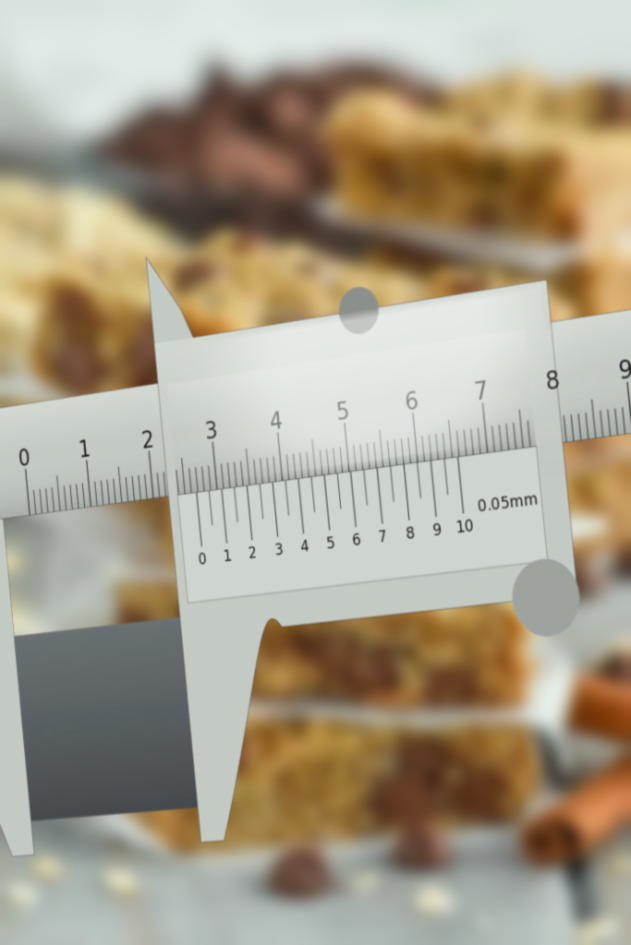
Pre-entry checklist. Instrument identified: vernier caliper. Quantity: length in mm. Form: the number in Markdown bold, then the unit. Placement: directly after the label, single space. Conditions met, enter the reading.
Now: **26.8** mm
